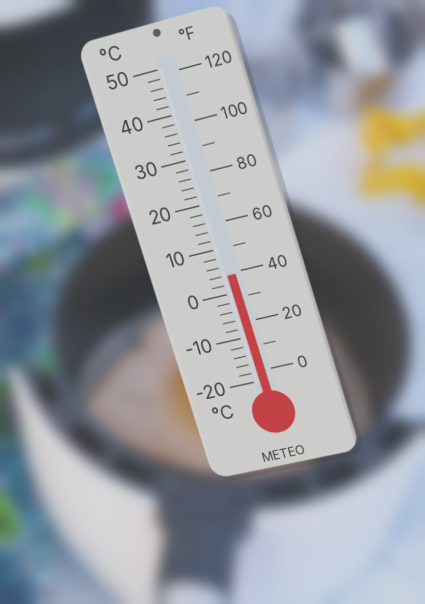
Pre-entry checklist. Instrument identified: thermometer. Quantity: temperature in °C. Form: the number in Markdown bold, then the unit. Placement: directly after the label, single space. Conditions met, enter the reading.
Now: **4** °C
